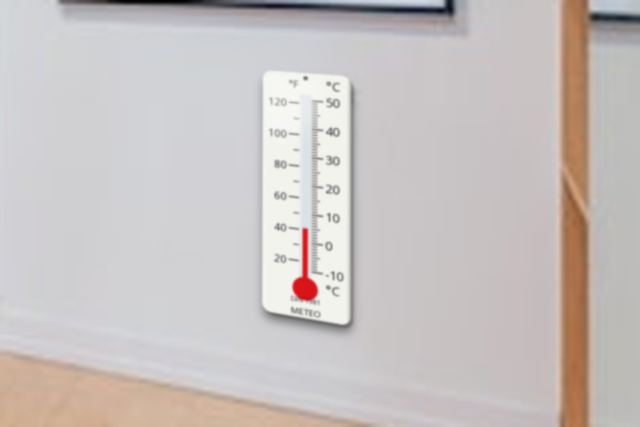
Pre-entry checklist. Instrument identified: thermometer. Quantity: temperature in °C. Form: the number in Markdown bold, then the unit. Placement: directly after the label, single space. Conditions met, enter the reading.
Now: **5** °C
